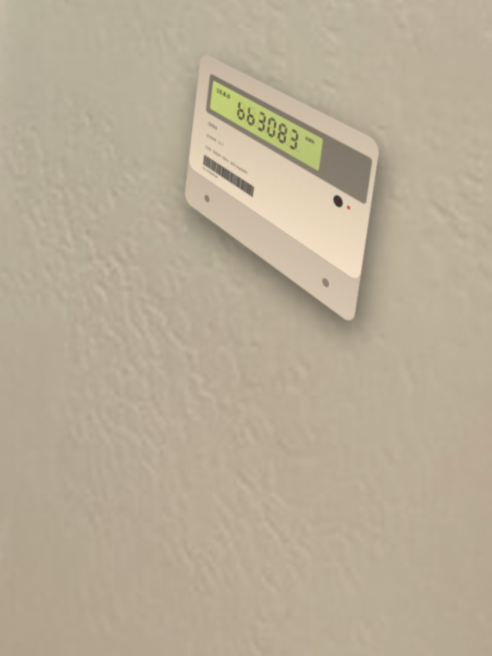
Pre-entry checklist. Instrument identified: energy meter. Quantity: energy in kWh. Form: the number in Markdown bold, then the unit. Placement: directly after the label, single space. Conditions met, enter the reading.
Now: **663083** kWh
